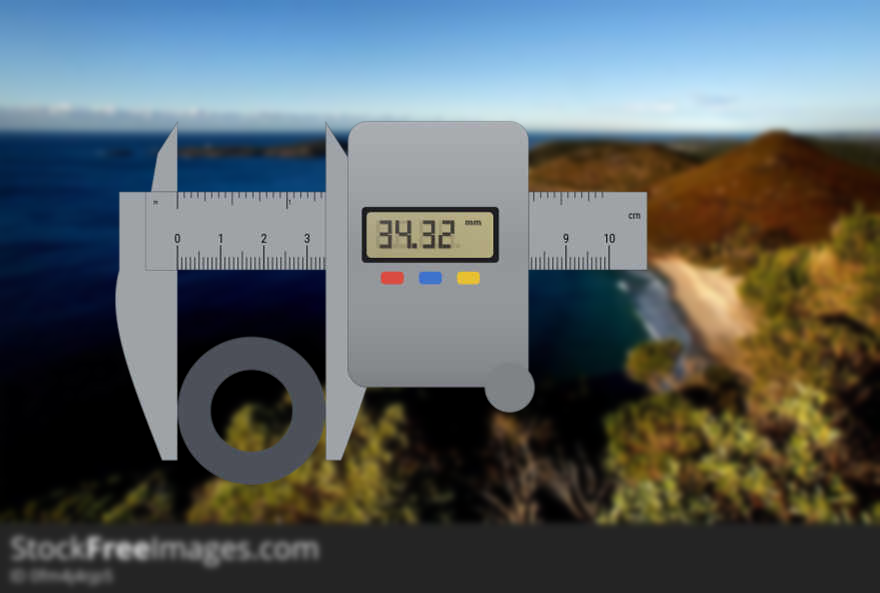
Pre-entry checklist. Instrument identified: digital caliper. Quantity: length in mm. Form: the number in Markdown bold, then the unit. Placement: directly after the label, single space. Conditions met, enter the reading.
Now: **34.32** mm
